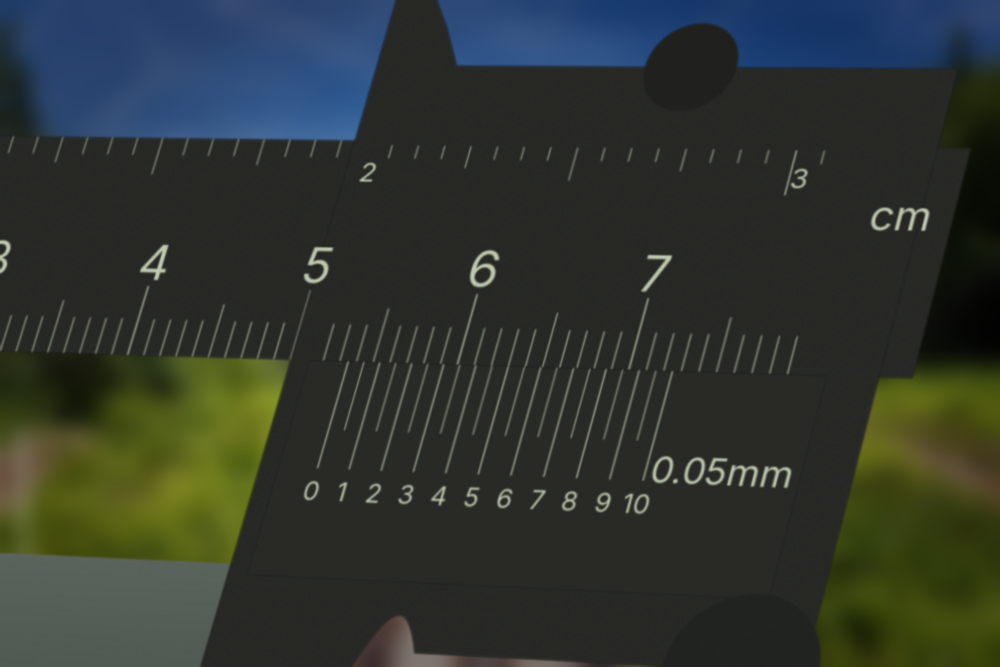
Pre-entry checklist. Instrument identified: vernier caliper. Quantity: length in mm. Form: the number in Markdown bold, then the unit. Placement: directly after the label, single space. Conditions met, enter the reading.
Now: **53.5** mm
